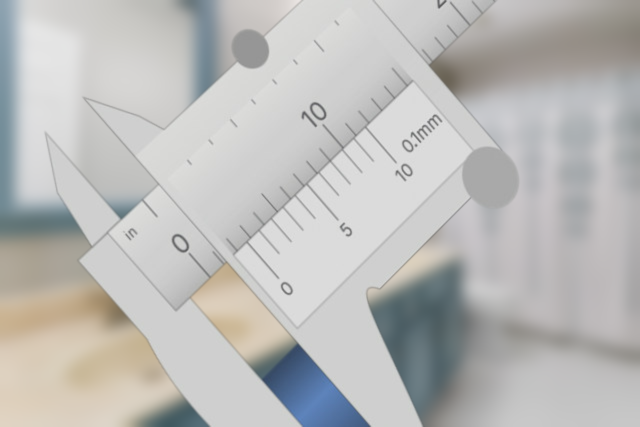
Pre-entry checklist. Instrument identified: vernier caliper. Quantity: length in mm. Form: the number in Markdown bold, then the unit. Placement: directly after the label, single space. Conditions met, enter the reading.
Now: **2.7** mm
